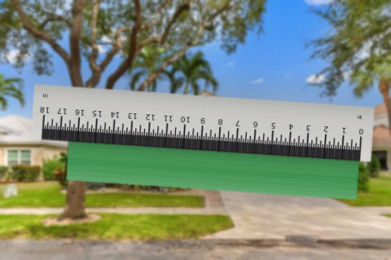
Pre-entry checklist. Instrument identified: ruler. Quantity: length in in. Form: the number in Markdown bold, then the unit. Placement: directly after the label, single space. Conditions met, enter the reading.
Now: **16.5** in
